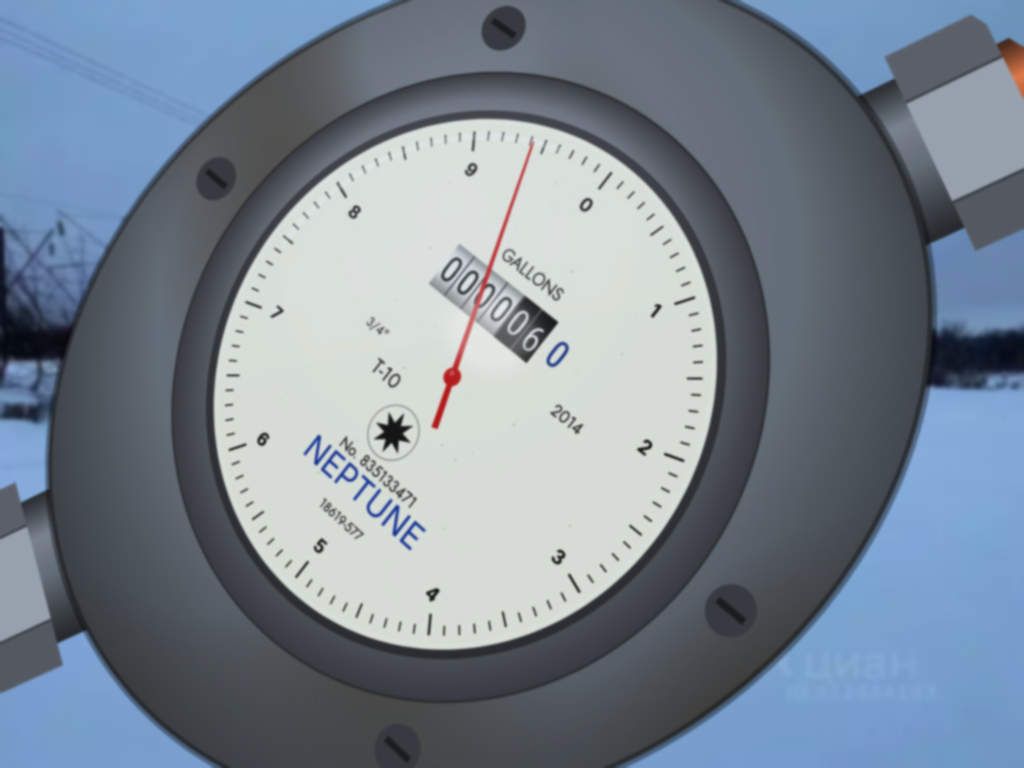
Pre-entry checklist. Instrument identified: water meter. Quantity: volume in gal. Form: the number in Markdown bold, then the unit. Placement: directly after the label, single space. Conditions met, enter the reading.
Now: **59.4** gal
